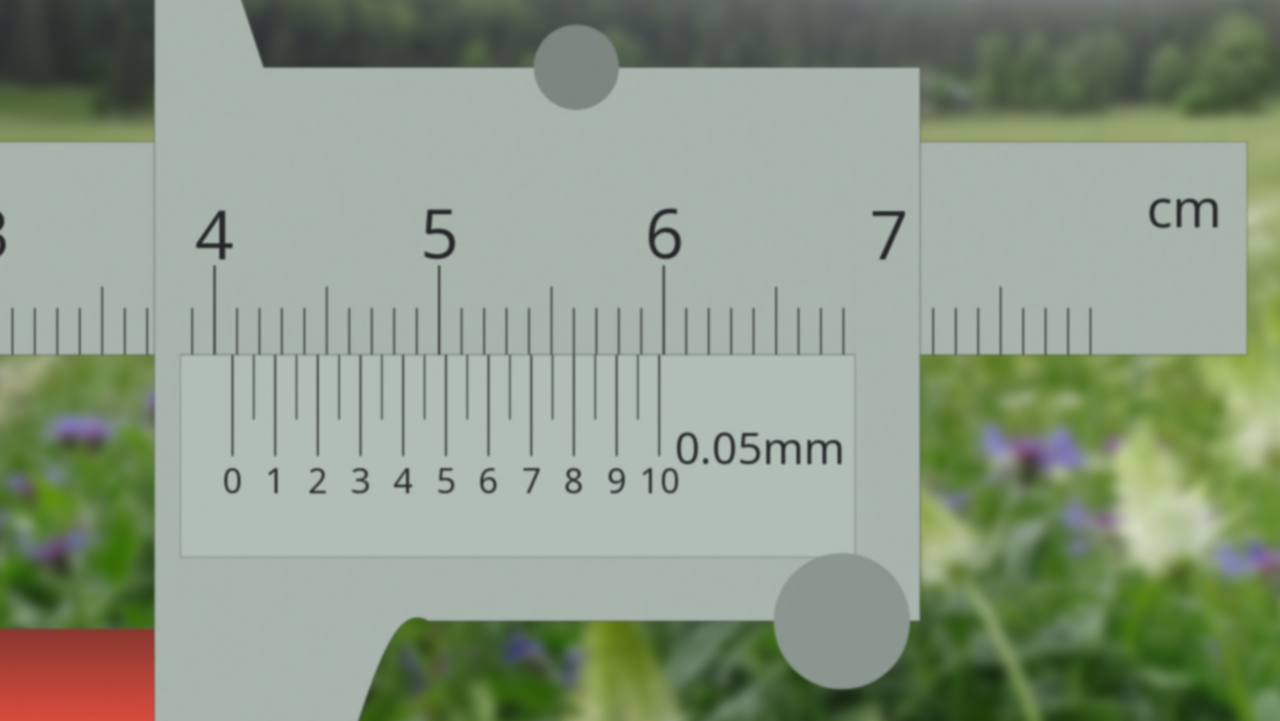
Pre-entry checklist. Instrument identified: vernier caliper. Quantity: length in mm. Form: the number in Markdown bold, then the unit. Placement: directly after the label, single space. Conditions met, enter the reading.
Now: **40.8** mm
